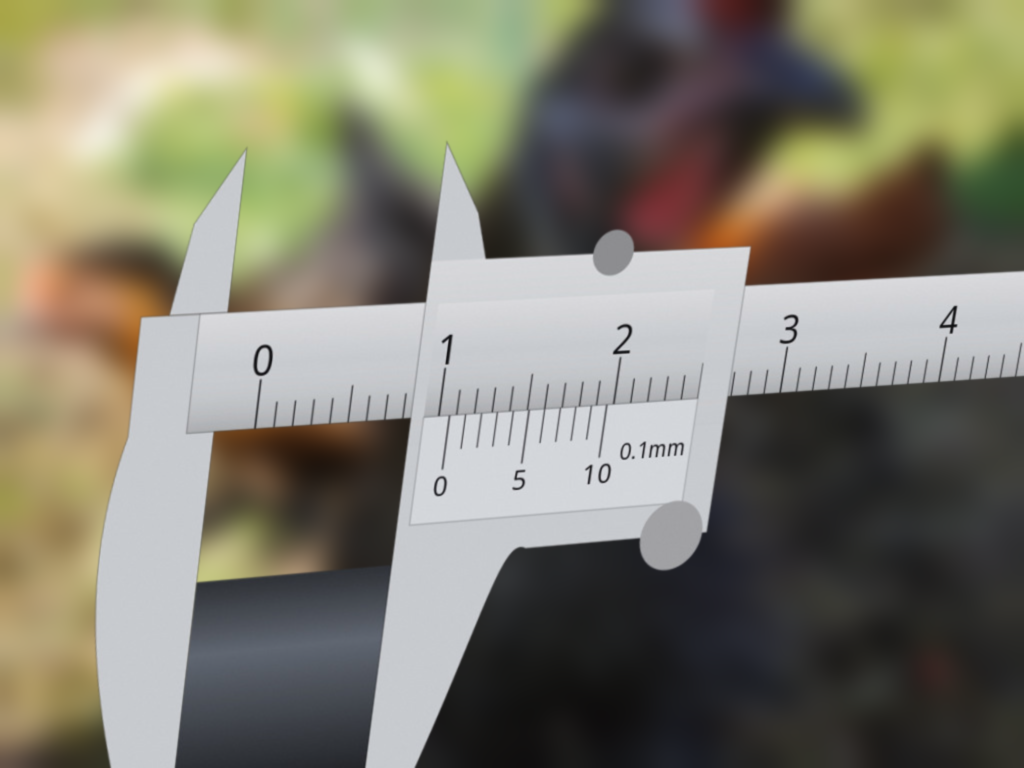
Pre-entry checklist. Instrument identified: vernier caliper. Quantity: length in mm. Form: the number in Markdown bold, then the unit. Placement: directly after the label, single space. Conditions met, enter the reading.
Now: **10.6** mm
